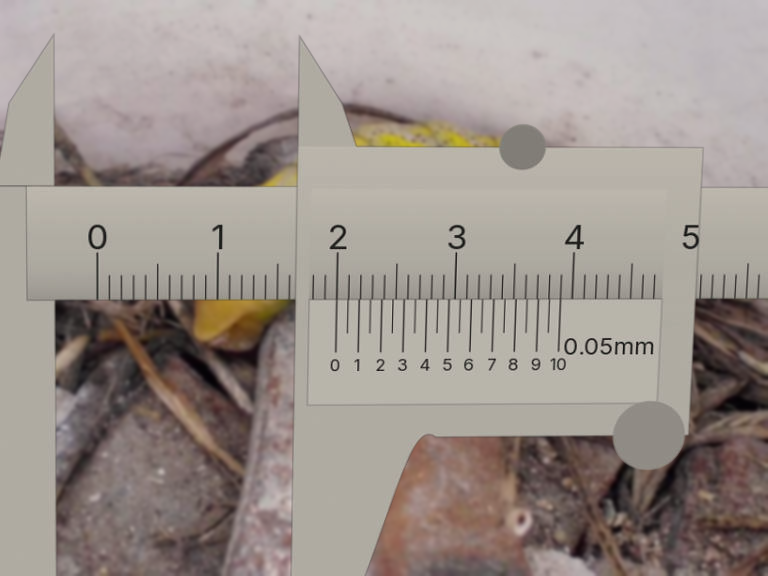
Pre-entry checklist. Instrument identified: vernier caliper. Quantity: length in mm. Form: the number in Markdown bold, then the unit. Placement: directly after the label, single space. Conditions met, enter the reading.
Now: **20.0** mm
